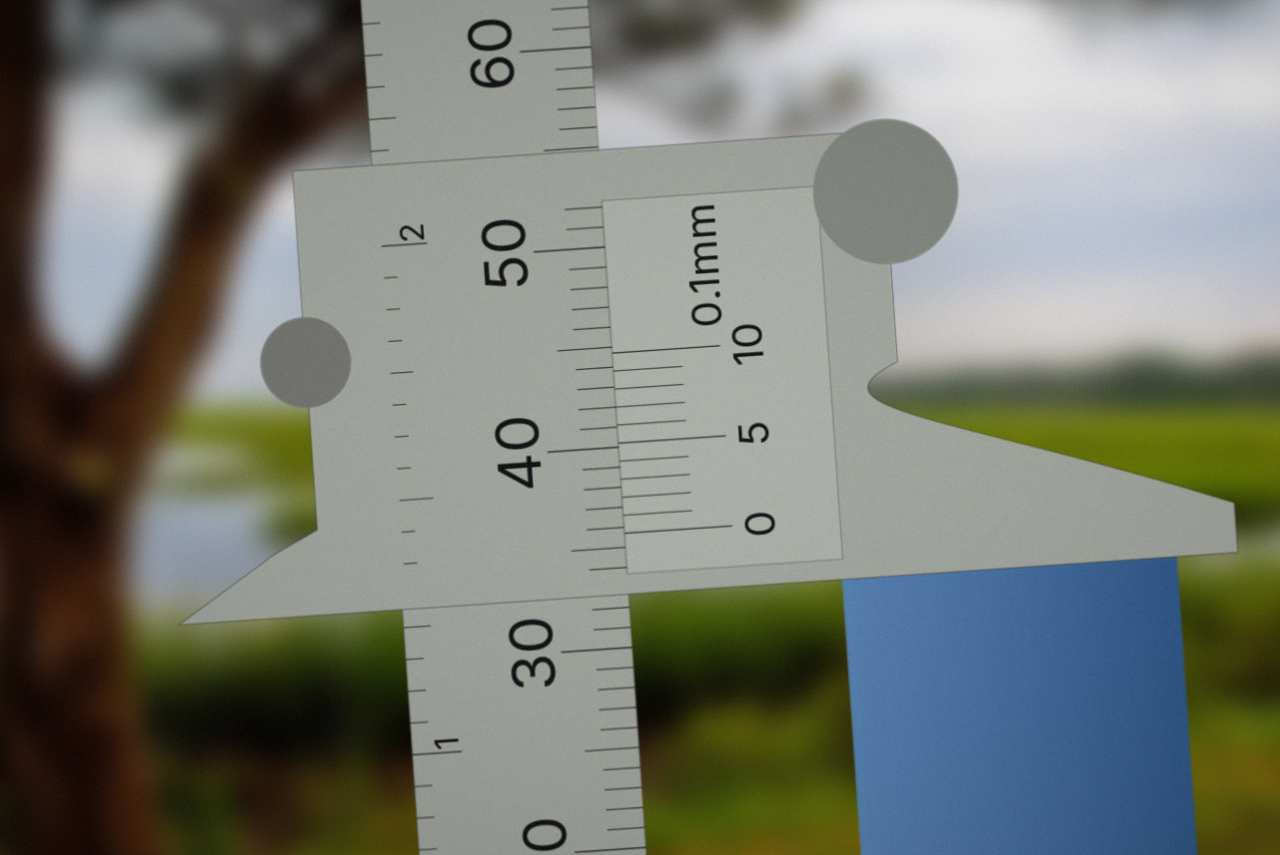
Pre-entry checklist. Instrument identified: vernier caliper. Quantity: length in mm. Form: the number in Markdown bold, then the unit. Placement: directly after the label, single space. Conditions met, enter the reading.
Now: **35.7** mm
